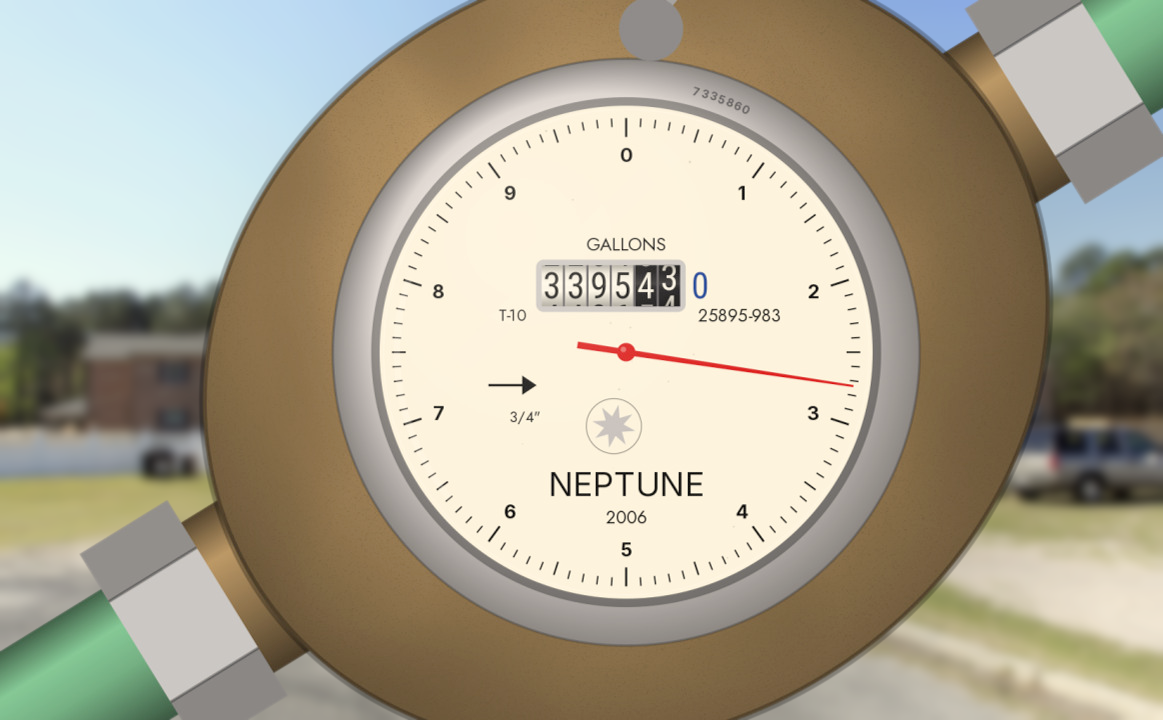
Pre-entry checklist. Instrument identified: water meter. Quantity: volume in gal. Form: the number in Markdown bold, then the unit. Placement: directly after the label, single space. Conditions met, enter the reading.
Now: **3395432.7** gal
